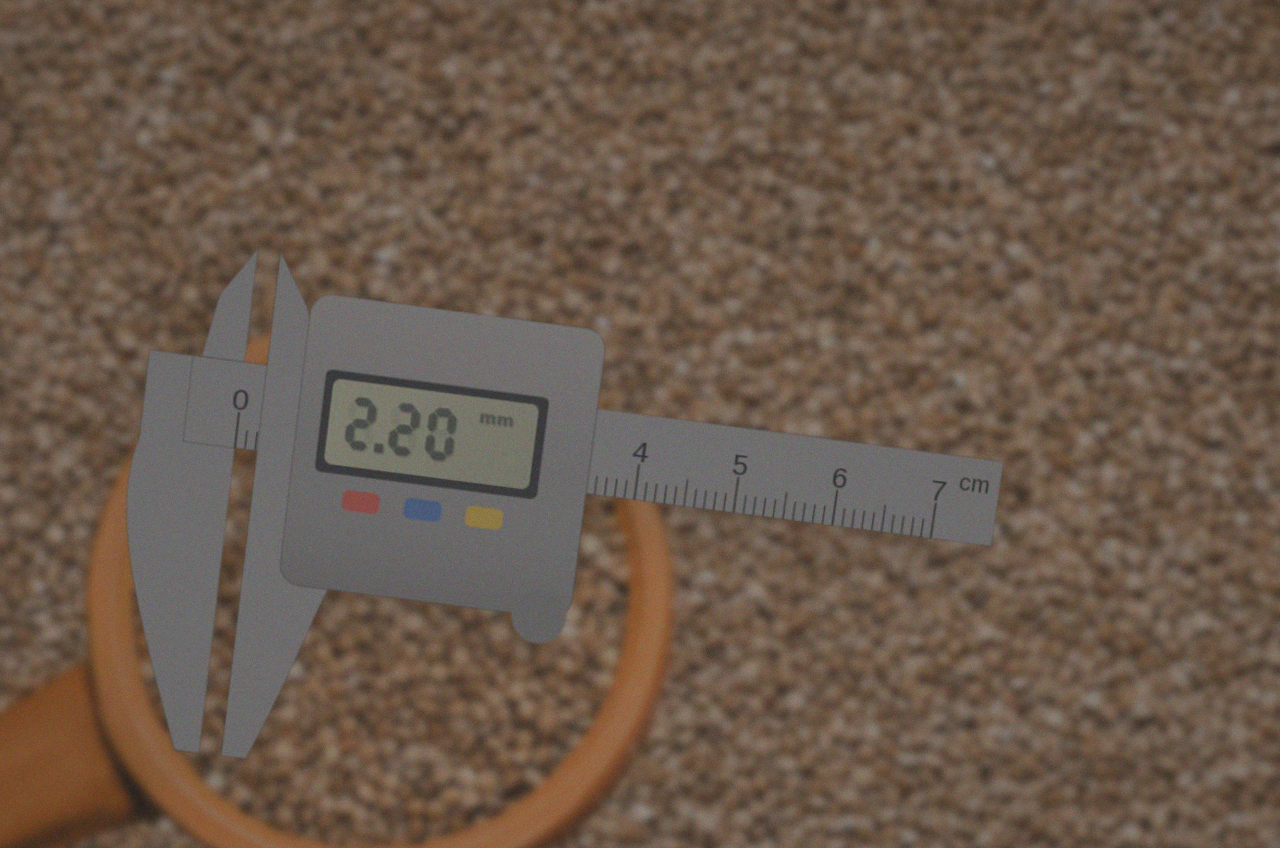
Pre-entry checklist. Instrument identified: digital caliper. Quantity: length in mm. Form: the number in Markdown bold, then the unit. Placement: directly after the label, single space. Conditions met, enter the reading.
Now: **2.20** mm
